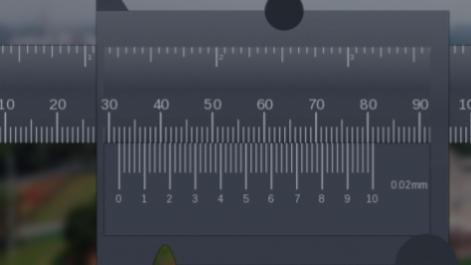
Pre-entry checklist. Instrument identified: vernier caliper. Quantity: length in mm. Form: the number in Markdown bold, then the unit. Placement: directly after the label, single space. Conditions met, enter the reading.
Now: **32.0** mm
